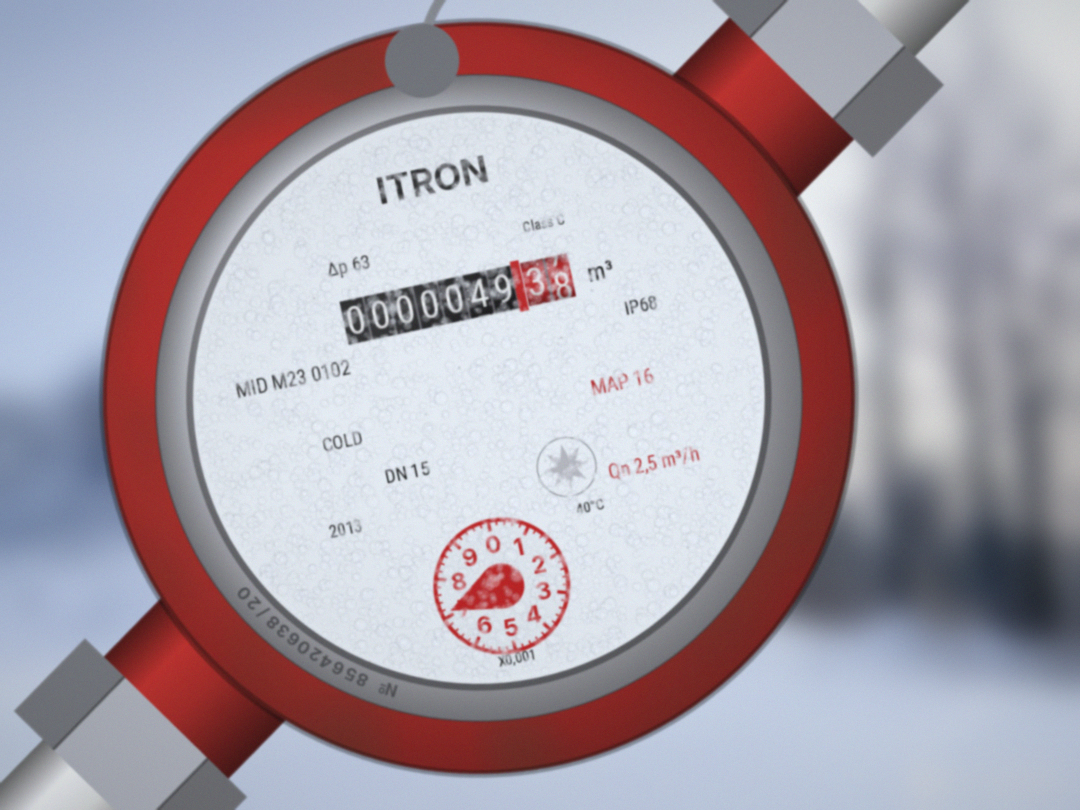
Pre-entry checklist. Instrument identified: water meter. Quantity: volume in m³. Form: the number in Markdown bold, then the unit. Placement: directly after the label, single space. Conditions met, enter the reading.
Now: **49.377** m³
